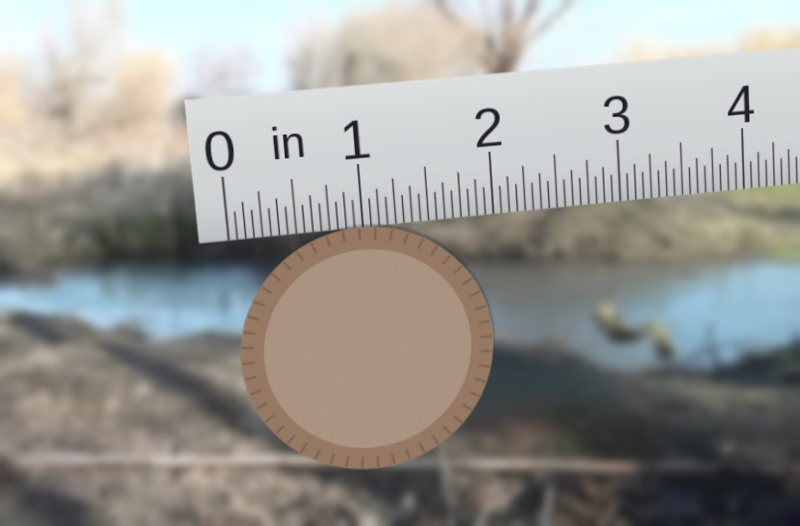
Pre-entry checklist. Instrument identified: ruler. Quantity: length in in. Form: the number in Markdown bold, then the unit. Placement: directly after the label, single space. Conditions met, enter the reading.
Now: **1.9375** in
